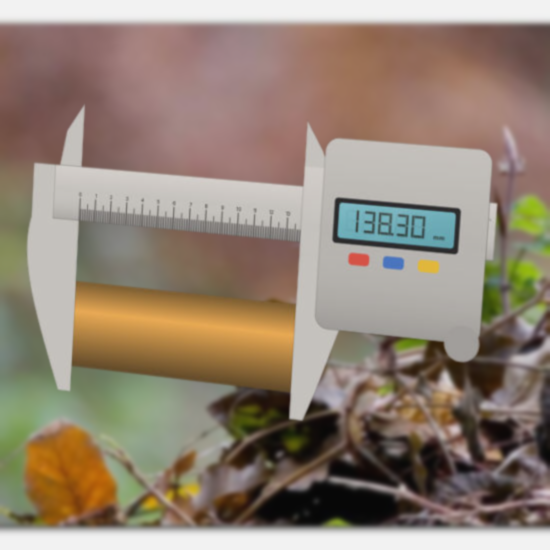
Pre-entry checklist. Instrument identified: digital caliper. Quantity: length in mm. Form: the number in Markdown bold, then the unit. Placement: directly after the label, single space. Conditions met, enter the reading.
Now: **138.30** mm
